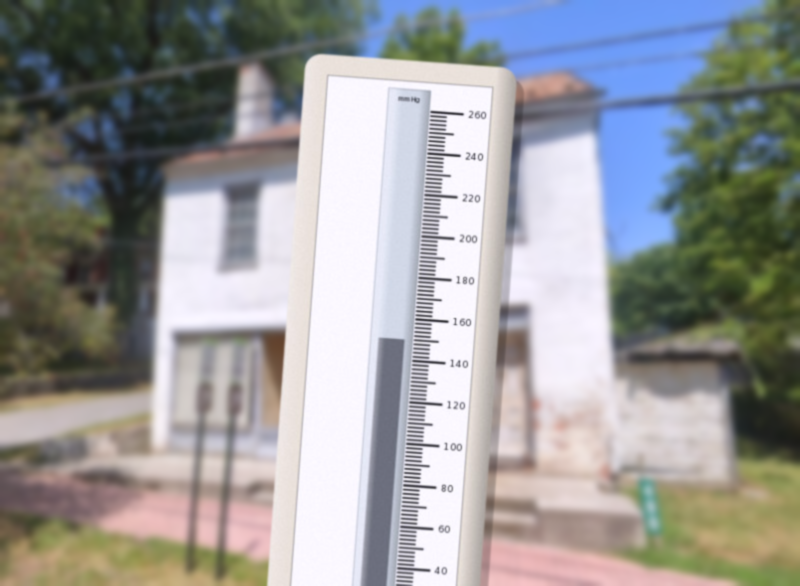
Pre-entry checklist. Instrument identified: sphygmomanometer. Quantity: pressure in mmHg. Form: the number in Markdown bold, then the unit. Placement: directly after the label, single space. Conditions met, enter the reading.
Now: **150** mmHg
